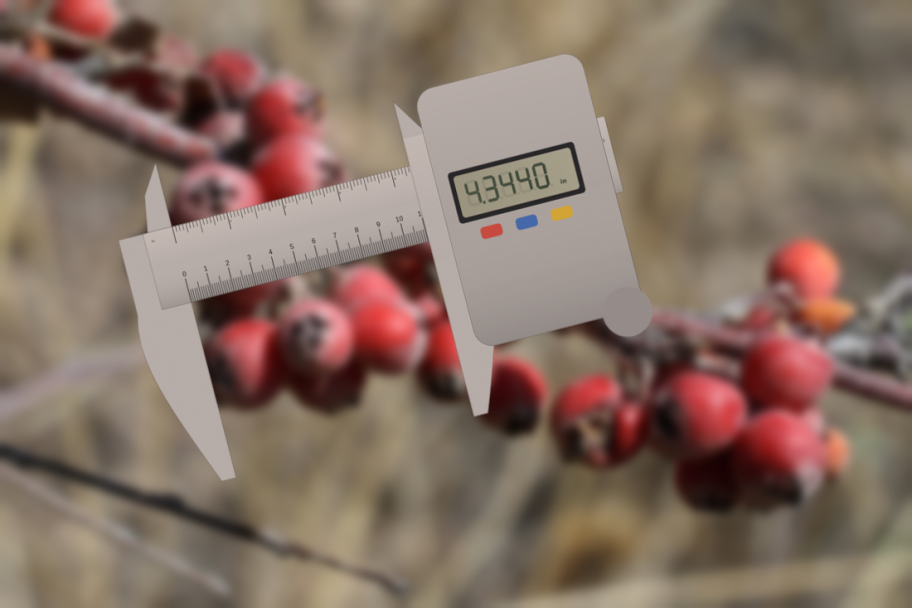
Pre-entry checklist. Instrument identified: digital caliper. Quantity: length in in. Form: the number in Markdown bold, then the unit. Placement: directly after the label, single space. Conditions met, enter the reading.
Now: **4.3440** in
